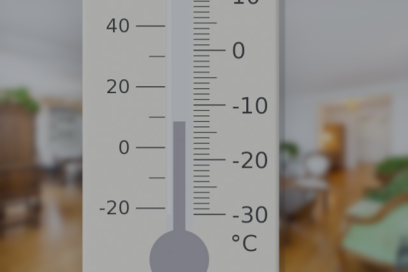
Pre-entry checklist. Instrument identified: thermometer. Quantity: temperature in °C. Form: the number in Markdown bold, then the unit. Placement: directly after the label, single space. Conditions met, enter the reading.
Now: **-13** °C
